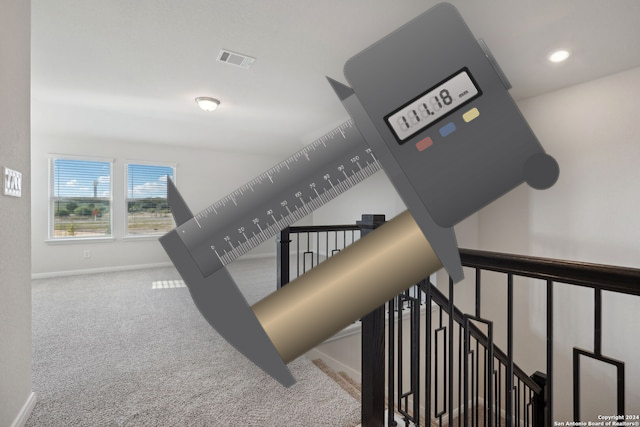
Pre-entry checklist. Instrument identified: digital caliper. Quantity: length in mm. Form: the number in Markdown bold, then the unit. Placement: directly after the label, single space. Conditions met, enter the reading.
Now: **111.18** mm
